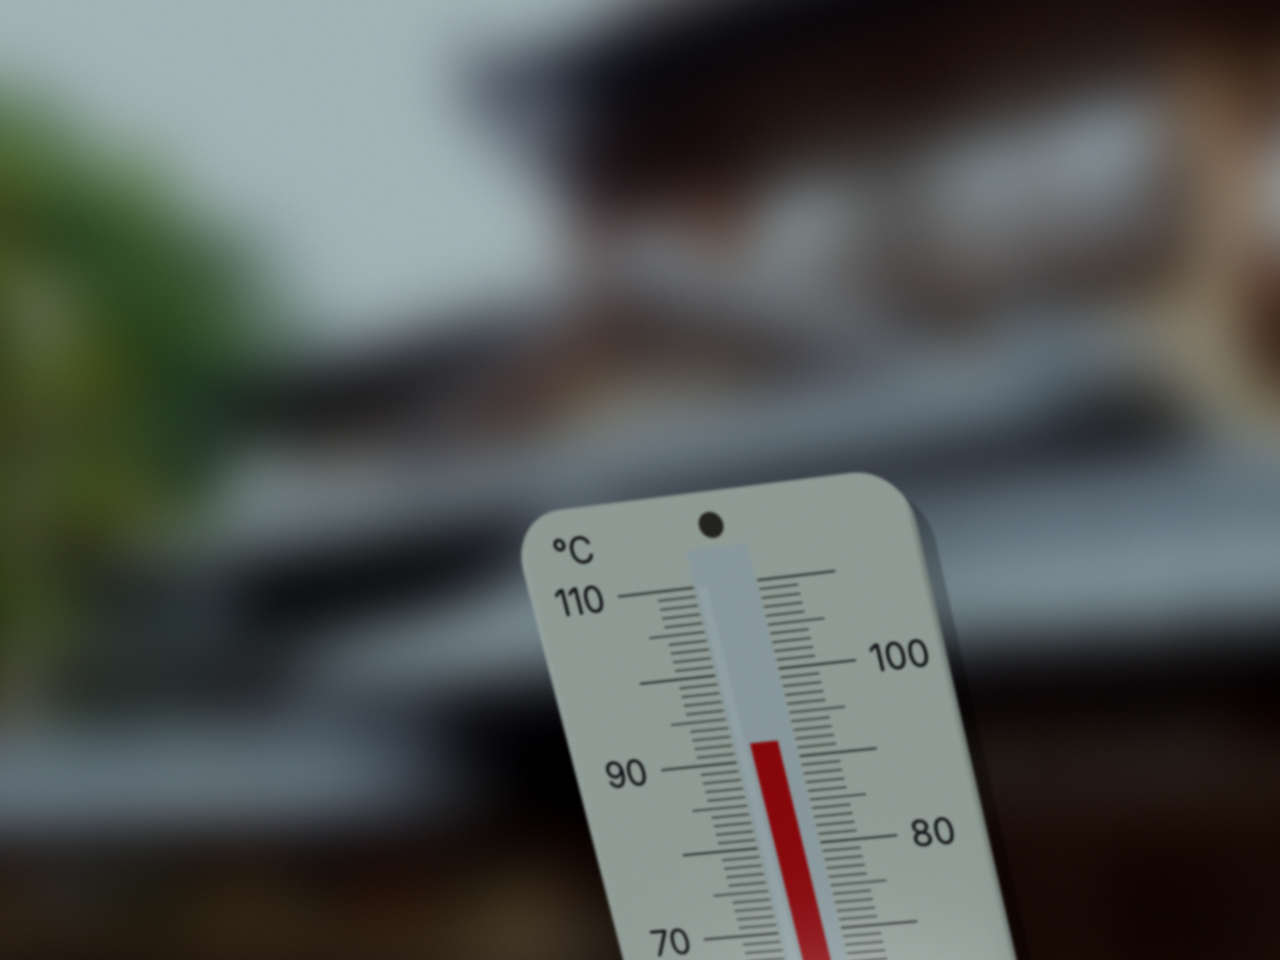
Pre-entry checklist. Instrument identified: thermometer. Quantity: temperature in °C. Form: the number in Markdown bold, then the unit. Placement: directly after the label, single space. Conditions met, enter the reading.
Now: **92** °C
